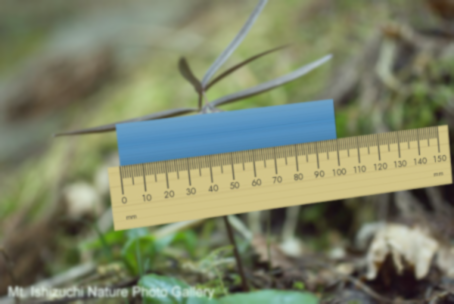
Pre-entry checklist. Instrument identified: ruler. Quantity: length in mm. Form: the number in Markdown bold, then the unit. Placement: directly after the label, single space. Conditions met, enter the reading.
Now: **100** mm
